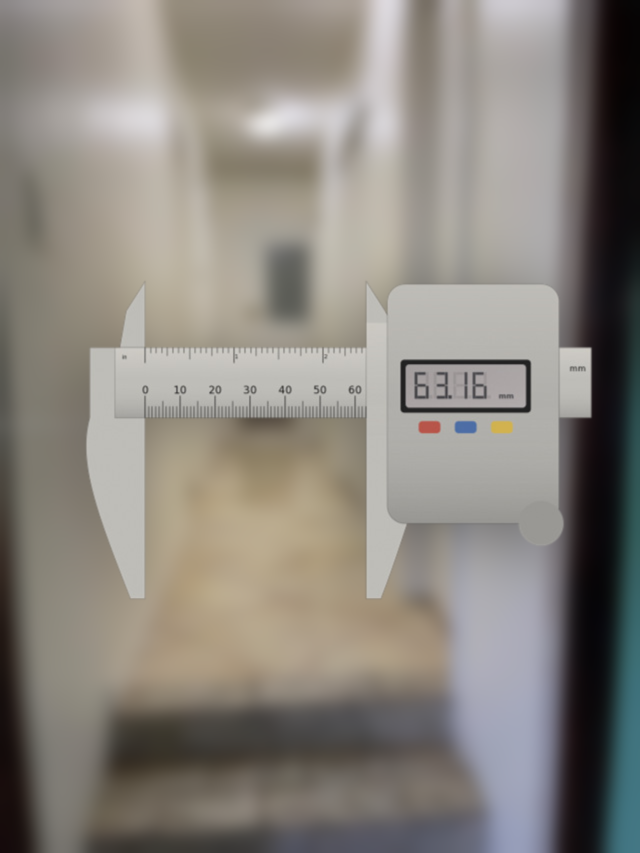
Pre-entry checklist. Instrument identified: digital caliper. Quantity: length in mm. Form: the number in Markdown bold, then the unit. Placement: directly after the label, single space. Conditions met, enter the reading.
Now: **63.16** mm
